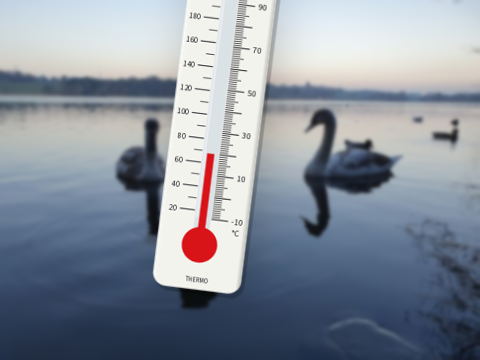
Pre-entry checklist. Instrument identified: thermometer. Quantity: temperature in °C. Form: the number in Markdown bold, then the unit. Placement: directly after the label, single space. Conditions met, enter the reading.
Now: **20** °C
